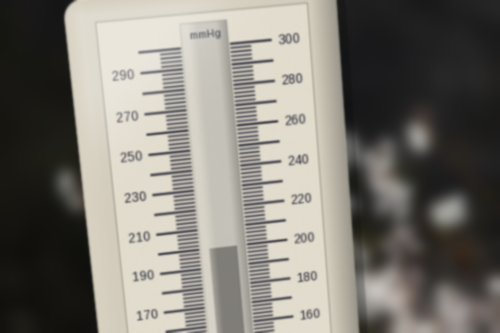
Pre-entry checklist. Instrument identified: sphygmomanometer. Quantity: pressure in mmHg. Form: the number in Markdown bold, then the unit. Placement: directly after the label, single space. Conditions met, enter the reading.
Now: **200** mmHg
